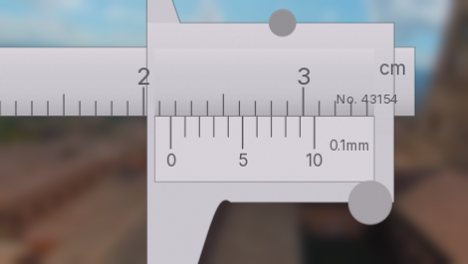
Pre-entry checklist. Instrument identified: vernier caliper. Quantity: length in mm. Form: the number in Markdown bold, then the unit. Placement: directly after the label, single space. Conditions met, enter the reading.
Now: **21.7** mm
